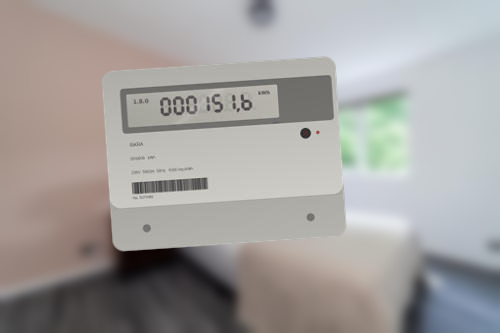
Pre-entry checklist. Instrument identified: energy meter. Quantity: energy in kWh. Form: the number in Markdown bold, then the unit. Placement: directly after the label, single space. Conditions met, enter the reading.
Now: **151.6** kWh
